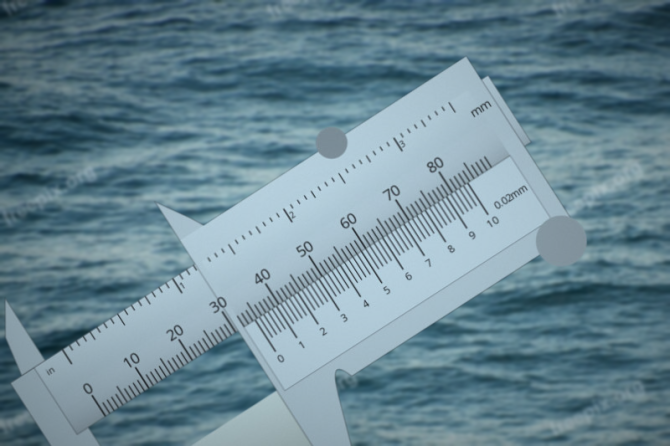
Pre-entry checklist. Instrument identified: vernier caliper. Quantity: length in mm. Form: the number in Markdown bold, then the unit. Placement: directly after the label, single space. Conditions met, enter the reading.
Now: **34.5** mm
